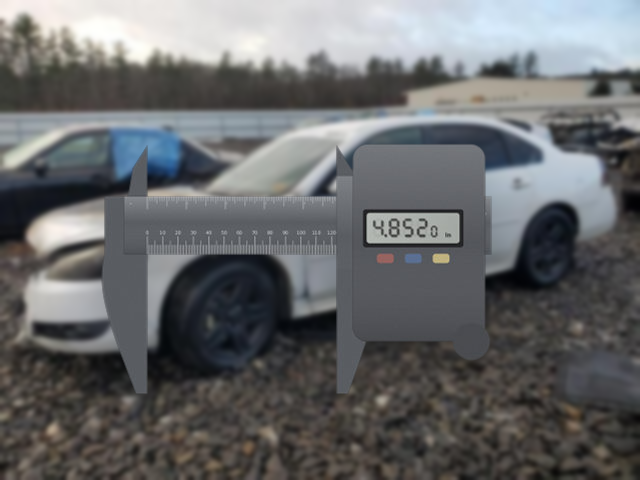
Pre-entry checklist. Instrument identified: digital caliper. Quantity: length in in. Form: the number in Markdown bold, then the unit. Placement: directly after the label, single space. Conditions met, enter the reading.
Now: **4.8520** in
